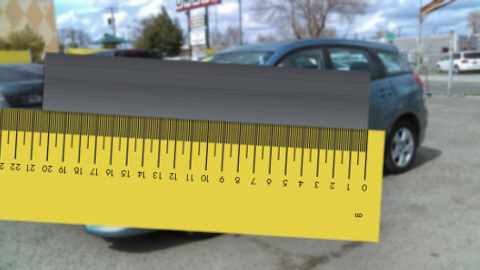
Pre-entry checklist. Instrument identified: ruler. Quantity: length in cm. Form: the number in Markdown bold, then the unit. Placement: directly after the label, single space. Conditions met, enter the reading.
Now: **20.5** cm
